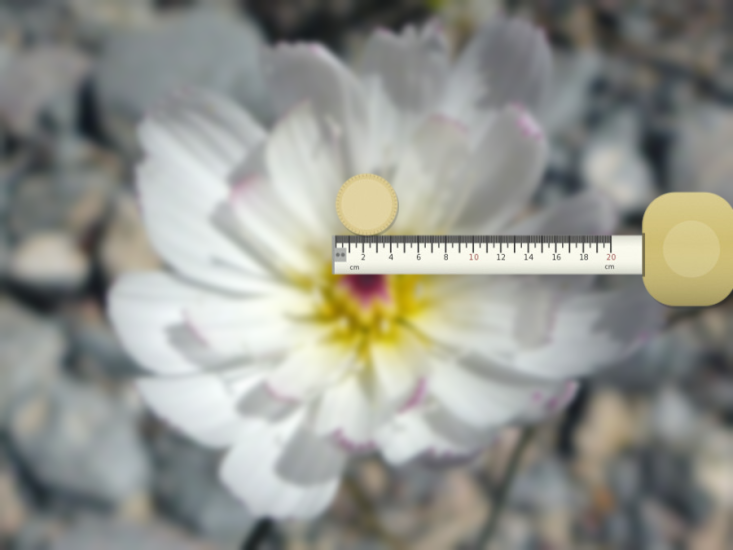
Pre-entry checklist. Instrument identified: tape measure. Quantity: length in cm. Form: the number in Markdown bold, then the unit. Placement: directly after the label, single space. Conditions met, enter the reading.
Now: **4.5** cm
